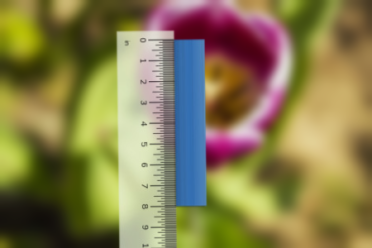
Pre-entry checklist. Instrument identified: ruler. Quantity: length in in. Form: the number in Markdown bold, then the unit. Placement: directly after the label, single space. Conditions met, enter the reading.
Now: **8** in
